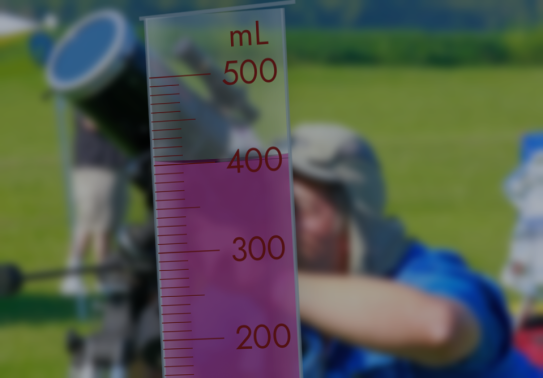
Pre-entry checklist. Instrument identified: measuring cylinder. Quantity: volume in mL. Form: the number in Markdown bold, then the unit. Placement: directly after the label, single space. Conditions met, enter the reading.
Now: **400** mL
